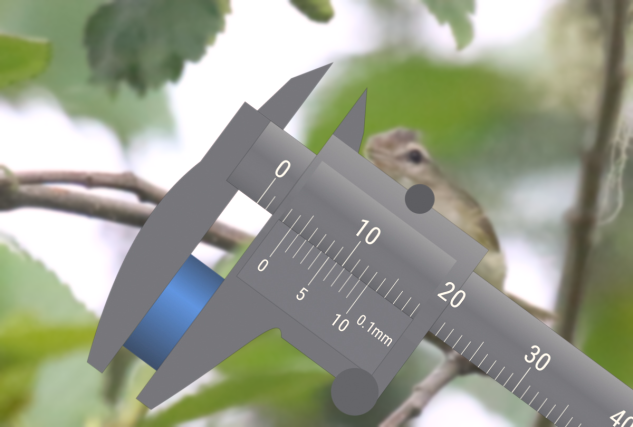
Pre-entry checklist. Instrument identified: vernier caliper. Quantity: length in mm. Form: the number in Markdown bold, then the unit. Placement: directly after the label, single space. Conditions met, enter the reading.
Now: **4.0** mm
